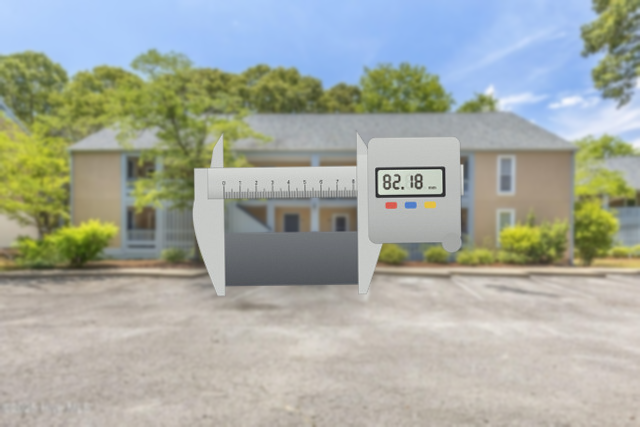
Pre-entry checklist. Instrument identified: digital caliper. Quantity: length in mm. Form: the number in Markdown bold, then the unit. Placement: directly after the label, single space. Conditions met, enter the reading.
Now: **82.18** mm
